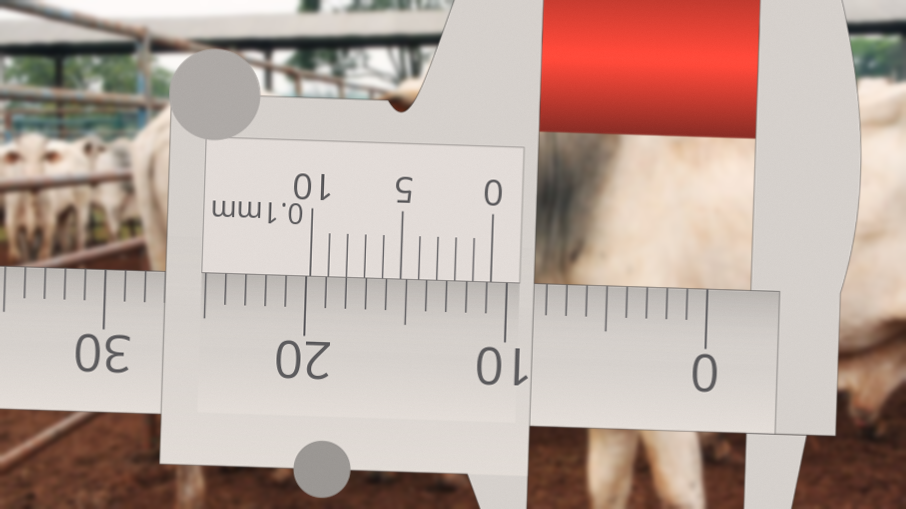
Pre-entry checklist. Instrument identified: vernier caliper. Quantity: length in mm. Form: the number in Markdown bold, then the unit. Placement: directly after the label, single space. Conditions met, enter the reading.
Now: **10.8** mm
